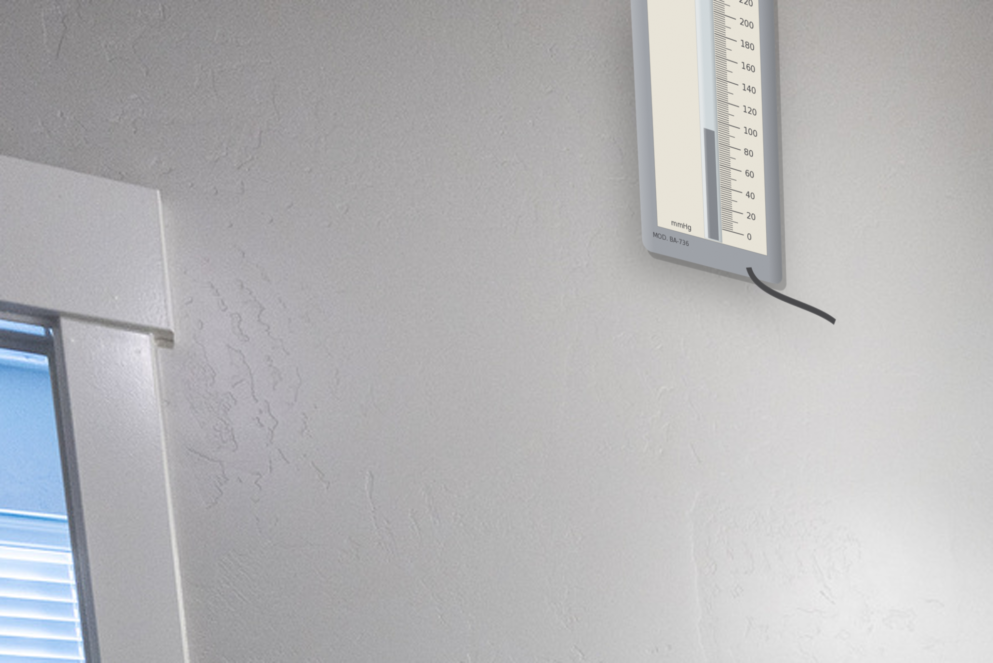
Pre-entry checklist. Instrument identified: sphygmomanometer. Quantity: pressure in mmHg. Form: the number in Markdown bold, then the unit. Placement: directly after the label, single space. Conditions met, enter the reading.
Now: **90** mmHg
